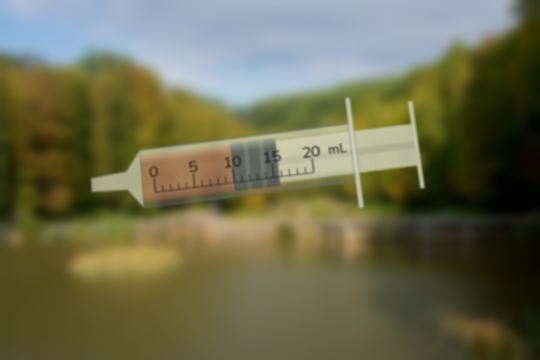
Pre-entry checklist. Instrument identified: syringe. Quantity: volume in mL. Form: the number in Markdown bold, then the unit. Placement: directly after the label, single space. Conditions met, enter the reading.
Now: **10** mL
